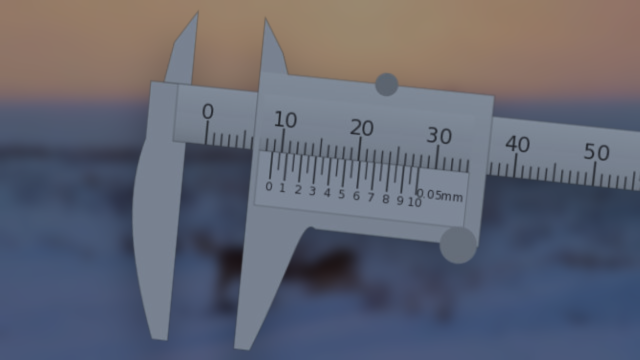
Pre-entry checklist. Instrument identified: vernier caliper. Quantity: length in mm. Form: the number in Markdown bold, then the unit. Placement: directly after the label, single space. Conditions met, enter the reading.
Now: **8.8** mm
